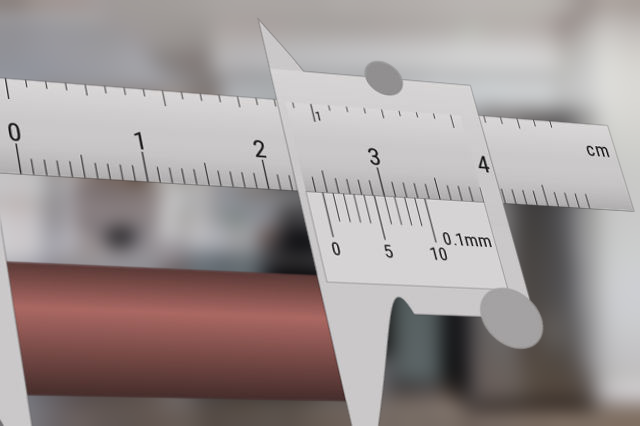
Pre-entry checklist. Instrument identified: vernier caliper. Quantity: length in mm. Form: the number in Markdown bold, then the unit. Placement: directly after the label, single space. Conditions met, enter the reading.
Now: **24.6** mm
